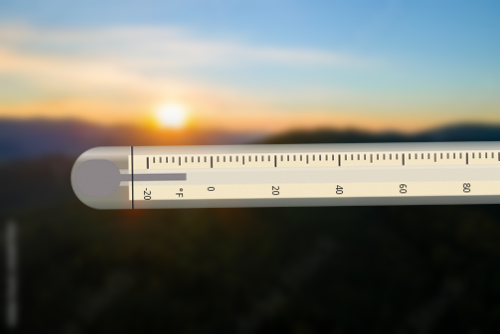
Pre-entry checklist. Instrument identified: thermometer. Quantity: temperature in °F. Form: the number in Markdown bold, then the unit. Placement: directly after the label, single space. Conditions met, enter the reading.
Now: **-8** °F
